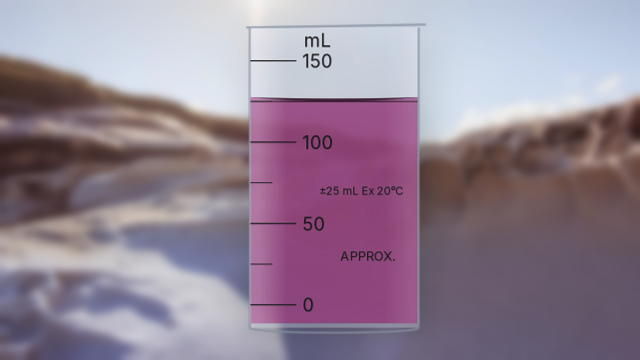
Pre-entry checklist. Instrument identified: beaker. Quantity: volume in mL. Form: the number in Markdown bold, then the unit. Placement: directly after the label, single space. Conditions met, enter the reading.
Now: **125** mL
